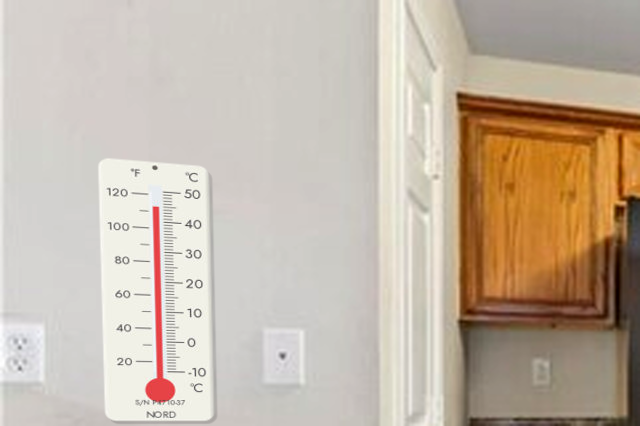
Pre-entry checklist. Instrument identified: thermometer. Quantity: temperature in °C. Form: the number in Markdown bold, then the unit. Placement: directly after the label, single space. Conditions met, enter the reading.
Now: **45** °C
